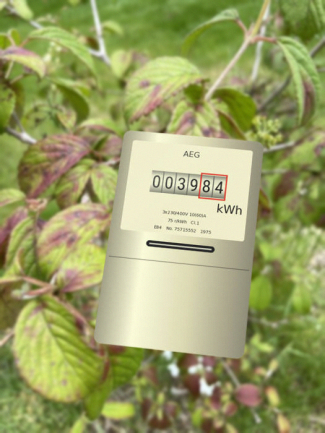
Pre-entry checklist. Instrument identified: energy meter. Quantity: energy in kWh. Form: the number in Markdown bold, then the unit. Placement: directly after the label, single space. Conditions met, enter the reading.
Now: **39.84** kWh
